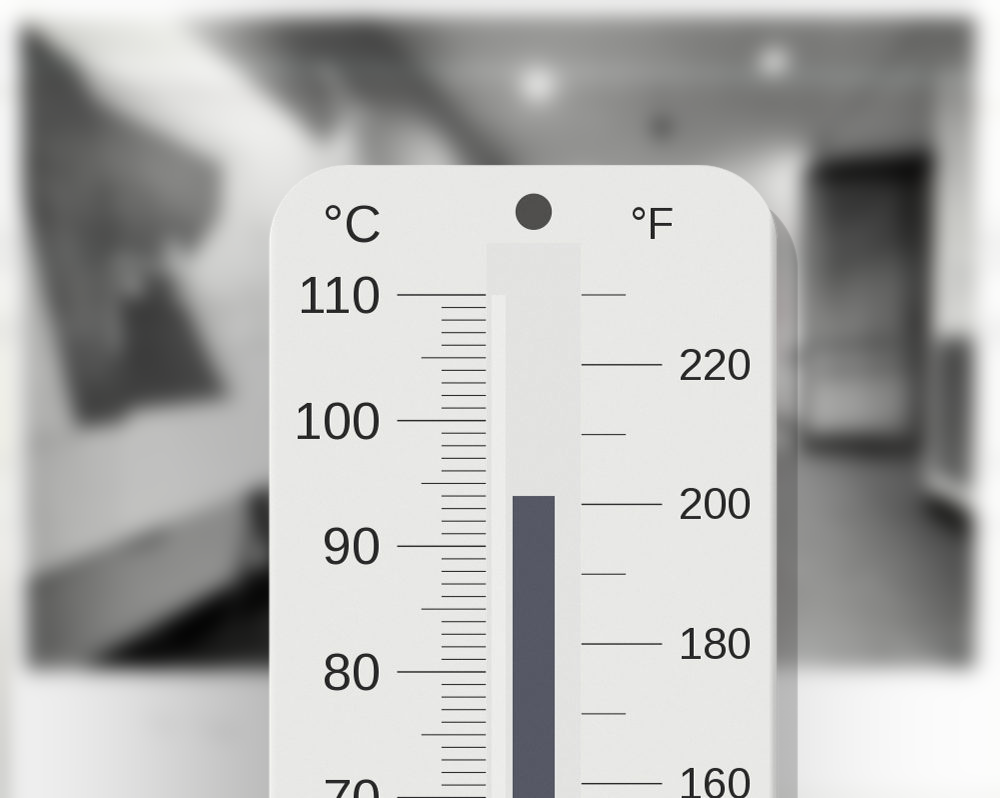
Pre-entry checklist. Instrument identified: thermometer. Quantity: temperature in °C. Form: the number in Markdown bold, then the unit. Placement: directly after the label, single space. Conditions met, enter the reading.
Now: **94** °C
